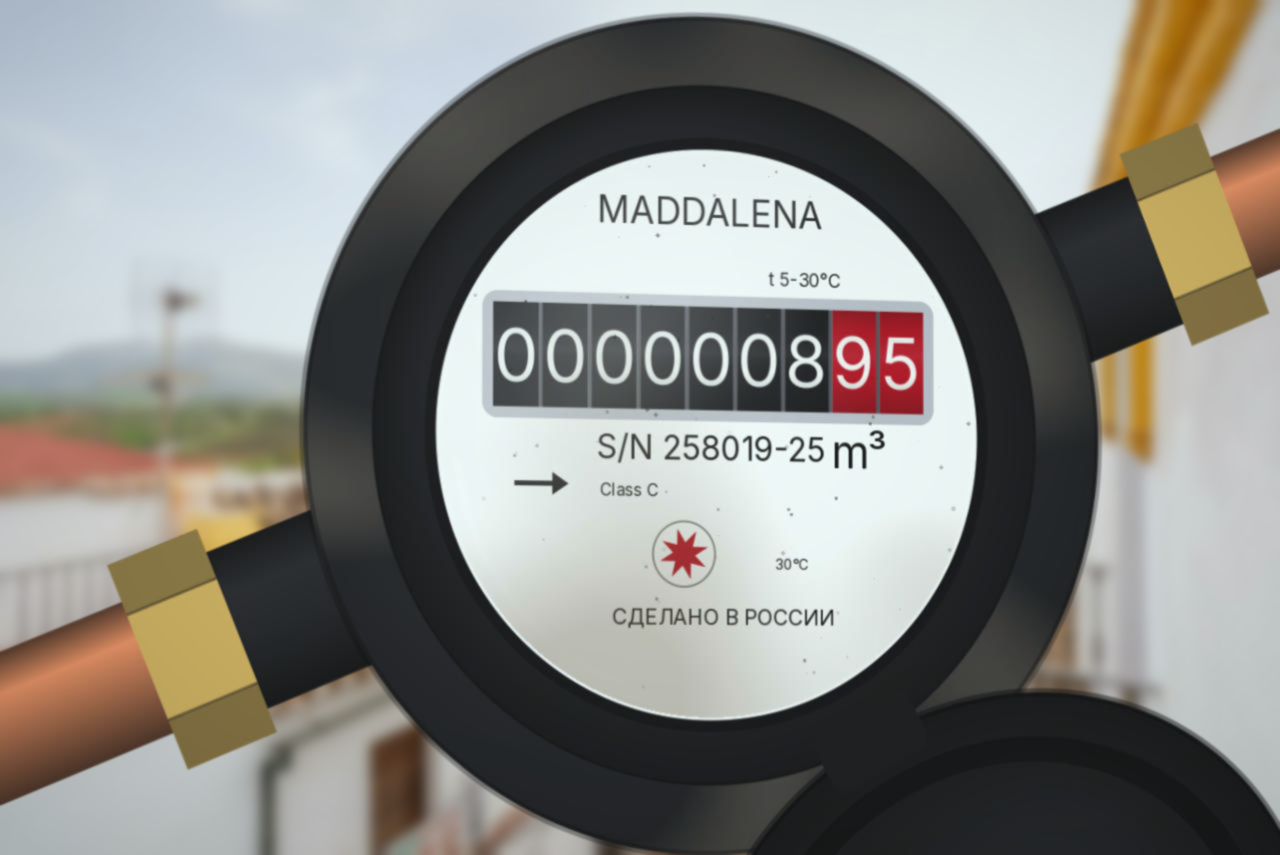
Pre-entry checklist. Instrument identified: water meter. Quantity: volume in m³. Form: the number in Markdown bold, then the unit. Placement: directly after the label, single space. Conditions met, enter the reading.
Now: **8.95** m³
